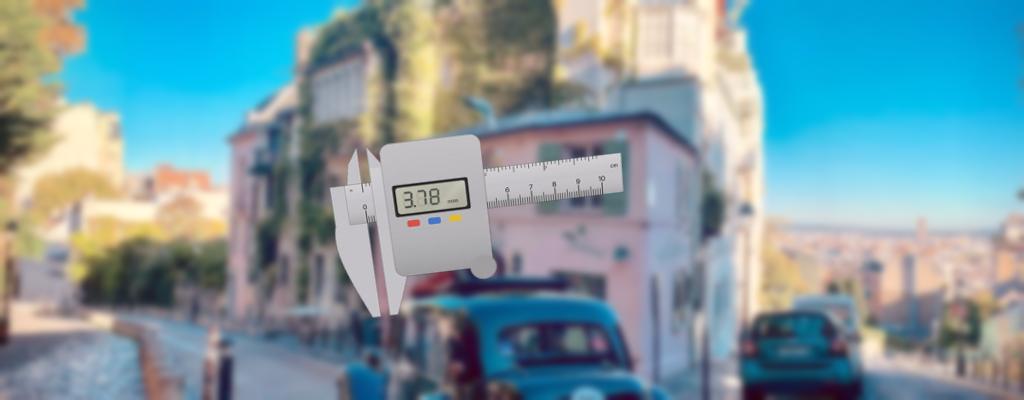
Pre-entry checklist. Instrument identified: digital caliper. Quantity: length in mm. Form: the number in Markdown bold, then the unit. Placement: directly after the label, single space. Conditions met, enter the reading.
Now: **3.78** mm
